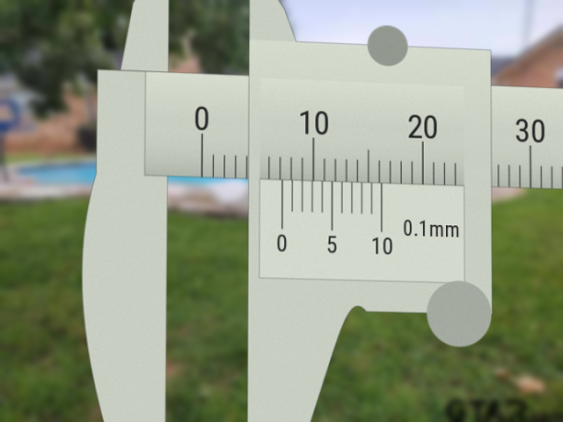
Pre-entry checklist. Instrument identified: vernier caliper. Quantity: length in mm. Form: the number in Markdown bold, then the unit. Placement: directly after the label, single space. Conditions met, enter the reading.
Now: **7.2** mm
